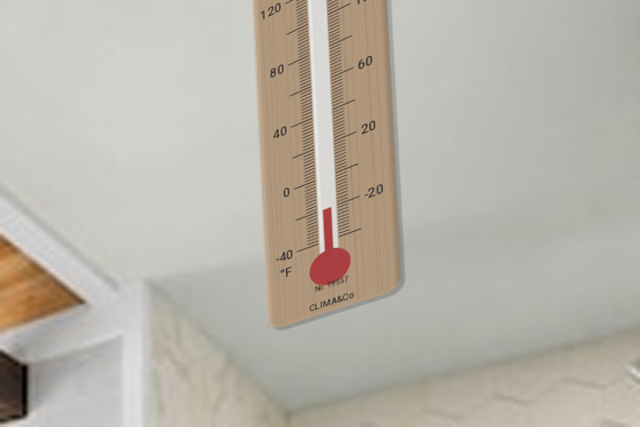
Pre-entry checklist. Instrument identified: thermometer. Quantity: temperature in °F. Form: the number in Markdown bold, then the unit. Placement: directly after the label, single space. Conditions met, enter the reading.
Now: **-20** °F
